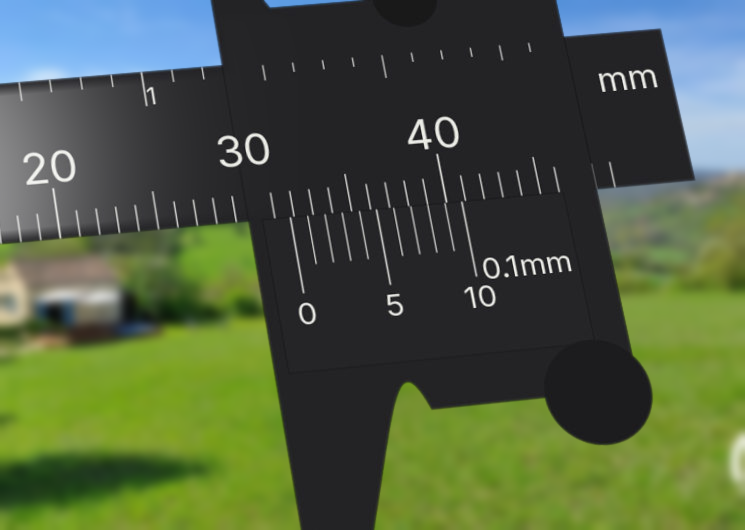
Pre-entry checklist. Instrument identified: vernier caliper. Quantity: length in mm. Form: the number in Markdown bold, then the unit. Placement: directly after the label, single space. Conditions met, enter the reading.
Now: **31.8** mm
